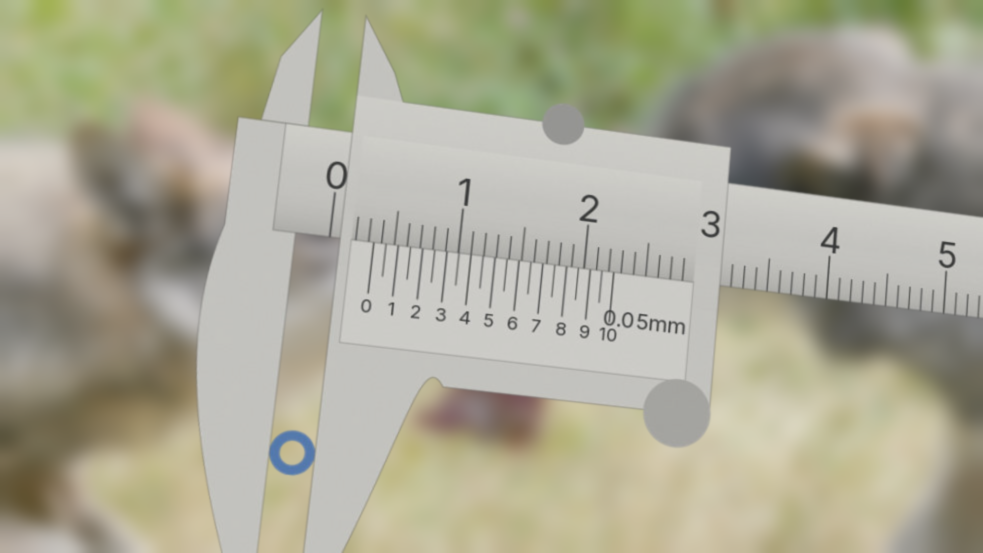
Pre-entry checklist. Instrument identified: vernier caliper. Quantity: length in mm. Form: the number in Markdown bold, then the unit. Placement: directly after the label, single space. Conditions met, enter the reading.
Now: **3.4** mm
